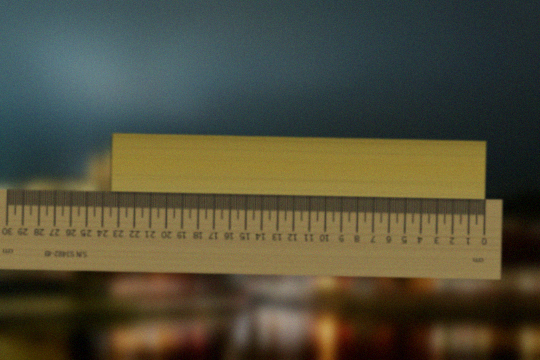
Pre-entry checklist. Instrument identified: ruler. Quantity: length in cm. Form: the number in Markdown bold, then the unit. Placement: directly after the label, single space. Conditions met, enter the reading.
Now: **23.5** cm
